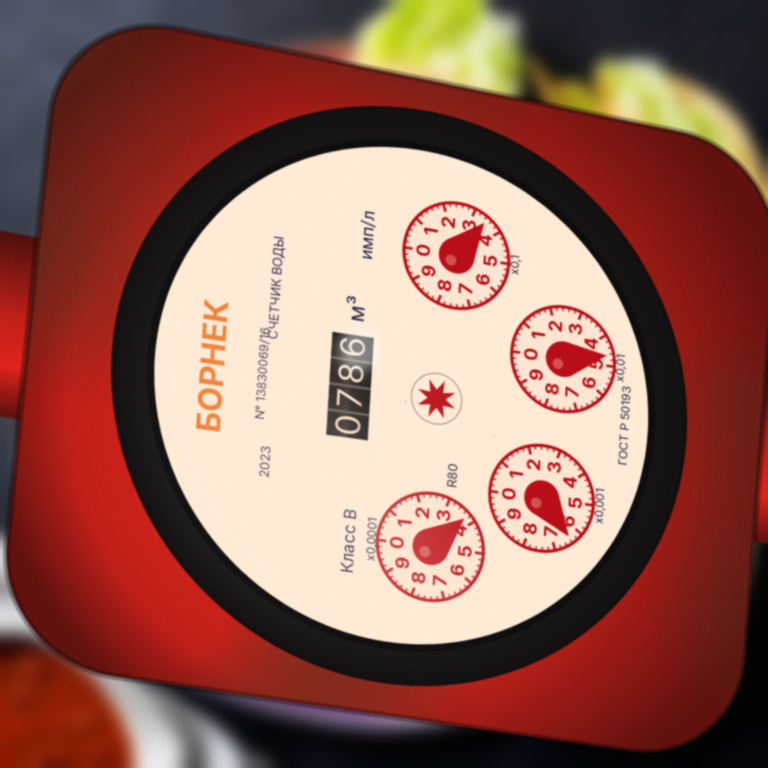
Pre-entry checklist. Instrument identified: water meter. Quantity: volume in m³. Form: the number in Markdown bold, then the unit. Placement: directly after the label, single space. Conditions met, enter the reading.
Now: **786.3463** m³
